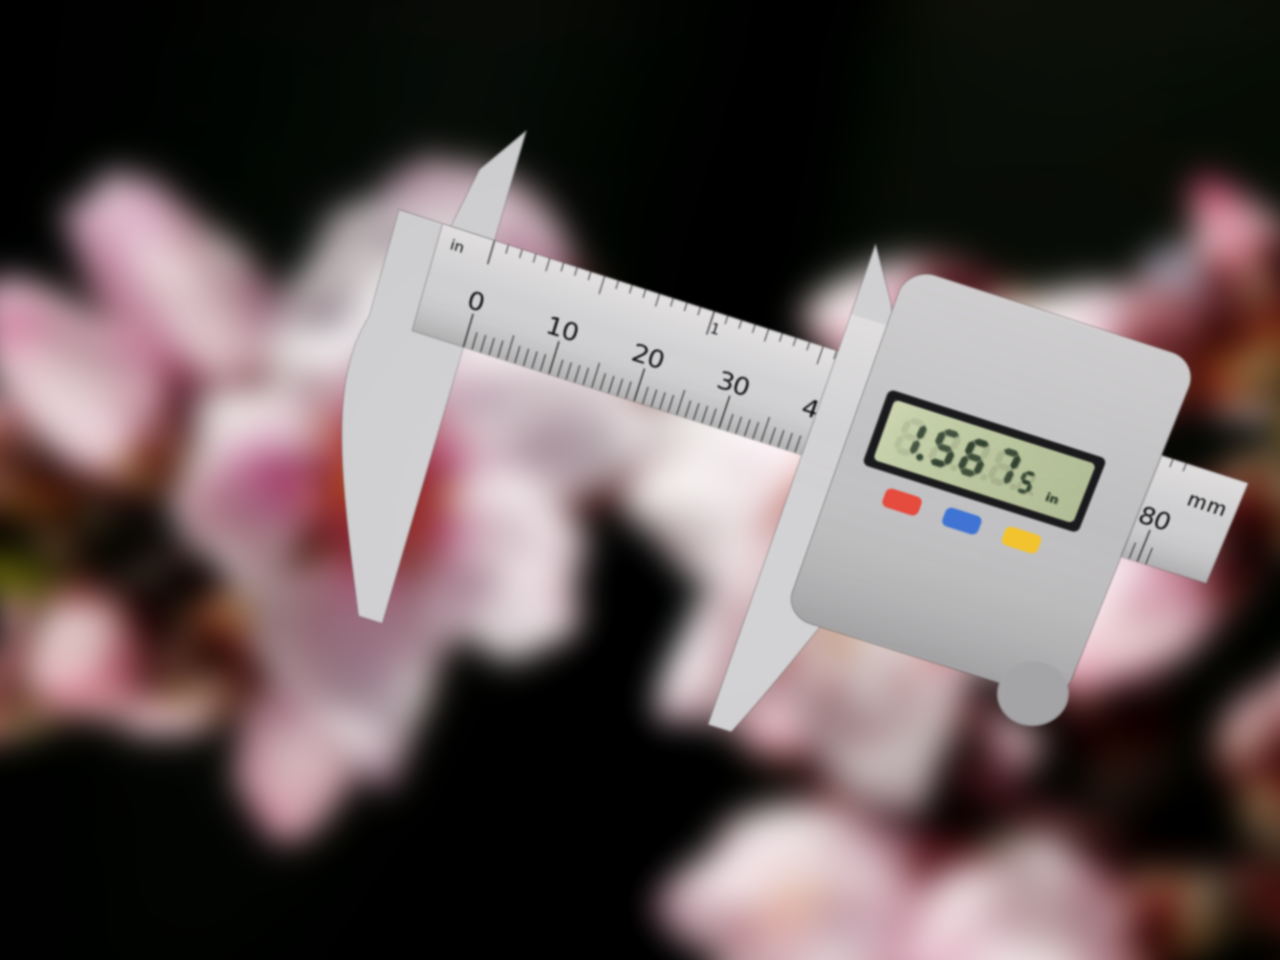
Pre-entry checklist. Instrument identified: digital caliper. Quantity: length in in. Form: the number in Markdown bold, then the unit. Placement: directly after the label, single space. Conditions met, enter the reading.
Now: **1.5675** in
